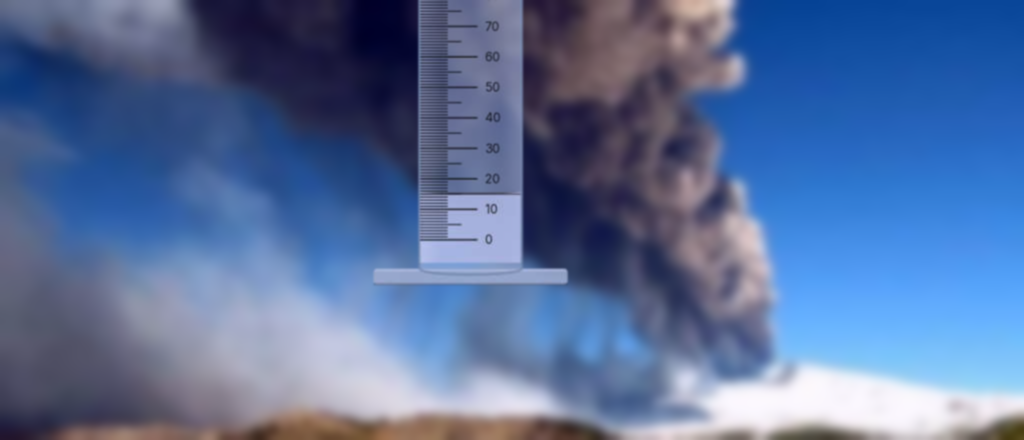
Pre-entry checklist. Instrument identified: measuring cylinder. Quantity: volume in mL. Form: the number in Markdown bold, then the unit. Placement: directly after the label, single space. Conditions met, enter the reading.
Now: **15** mL
